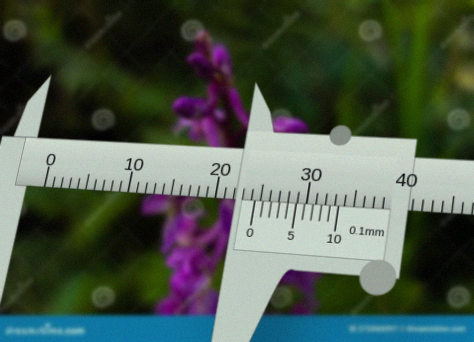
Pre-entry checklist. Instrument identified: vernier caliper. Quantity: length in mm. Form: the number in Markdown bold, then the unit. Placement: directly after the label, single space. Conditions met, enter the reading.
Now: **24.4** mm
